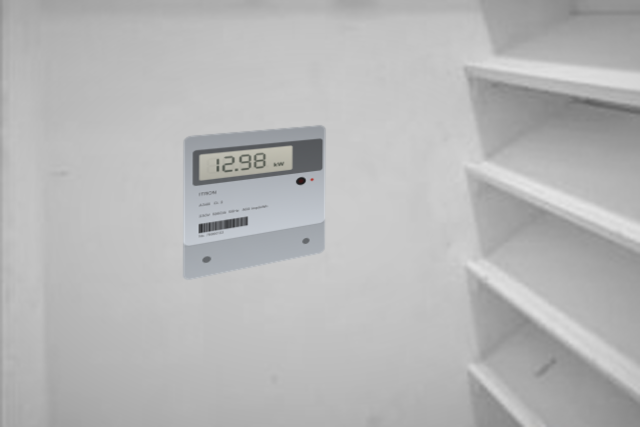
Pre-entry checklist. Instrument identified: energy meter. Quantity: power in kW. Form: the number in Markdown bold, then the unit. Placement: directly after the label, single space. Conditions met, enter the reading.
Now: **12.98** kW
